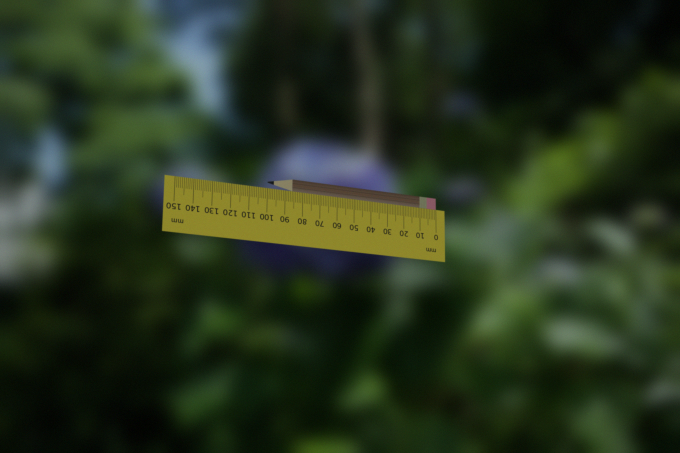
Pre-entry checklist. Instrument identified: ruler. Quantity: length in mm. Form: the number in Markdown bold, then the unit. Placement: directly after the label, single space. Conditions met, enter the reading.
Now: **100** mm
